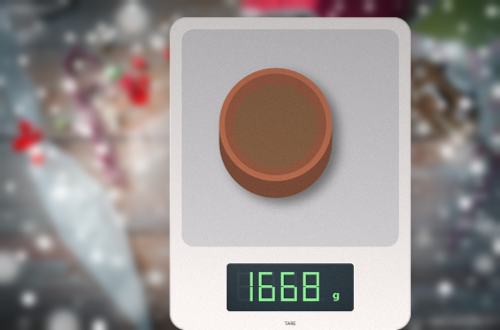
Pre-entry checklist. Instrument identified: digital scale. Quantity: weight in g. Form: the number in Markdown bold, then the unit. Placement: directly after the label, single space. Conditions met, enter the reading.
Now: **1668** g
